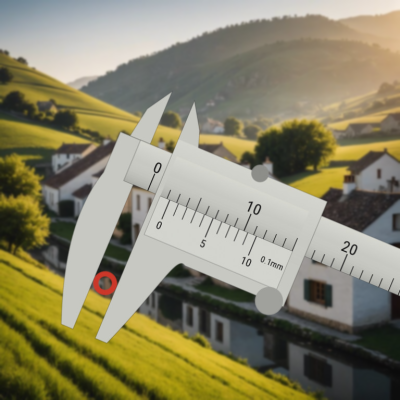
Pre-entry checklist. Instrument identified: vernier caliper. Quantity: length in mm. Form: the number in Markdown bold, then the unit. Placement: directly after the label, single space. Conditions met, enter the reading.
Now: **2.3** mm
